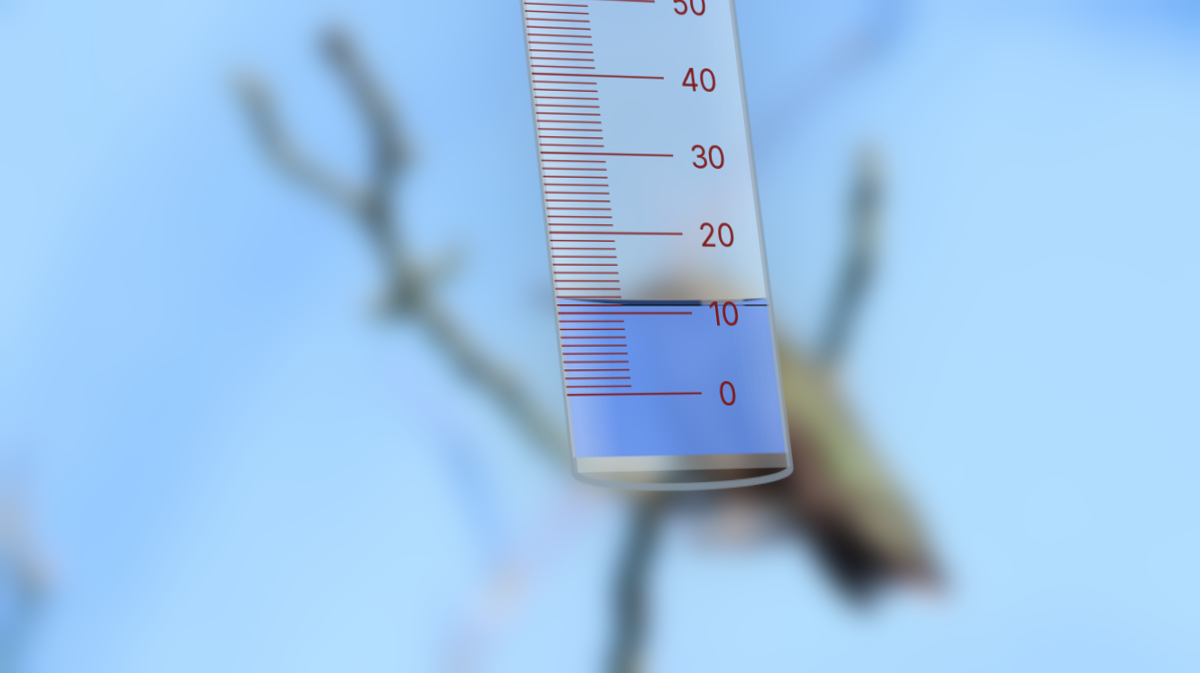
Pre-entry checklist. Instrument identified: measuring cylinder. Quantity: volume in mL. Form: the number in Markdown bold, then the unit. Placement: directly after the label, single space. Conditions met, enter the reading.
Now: **11** mL
